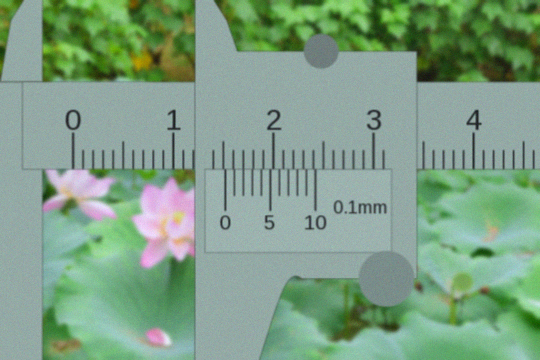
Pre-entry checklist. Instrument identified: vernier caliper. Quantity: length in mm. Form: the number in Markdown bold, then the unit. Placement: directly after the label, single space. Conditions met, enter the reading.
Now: **15.2** mm
